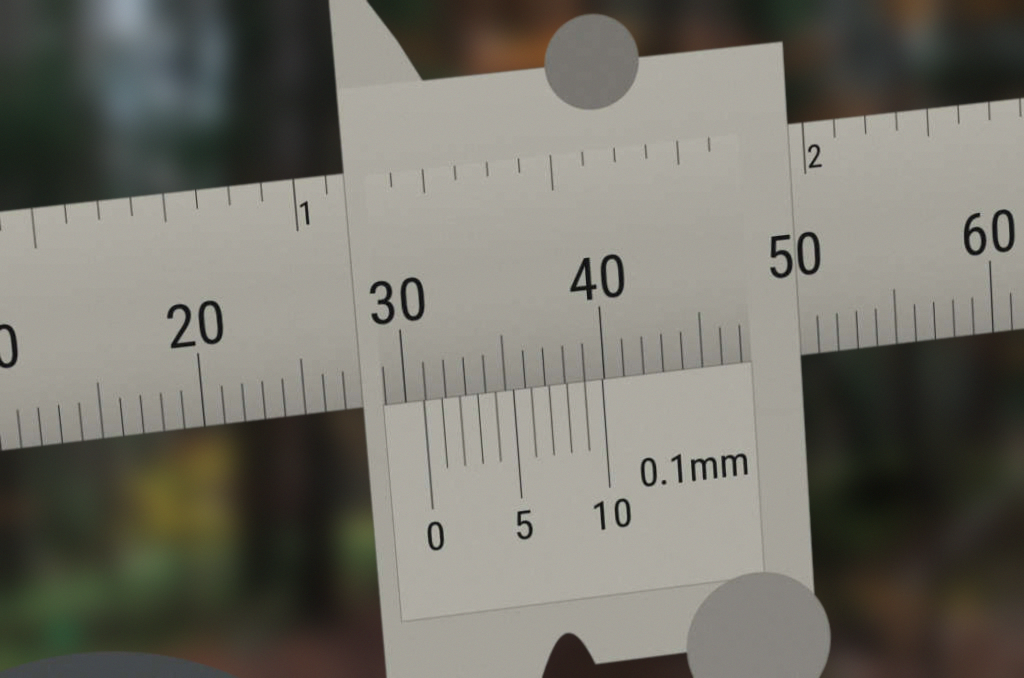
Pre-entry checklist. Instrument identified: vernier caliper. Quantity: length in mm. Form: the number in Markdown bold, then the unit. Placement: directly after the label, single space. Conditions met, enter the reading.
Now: **30.9** mm
